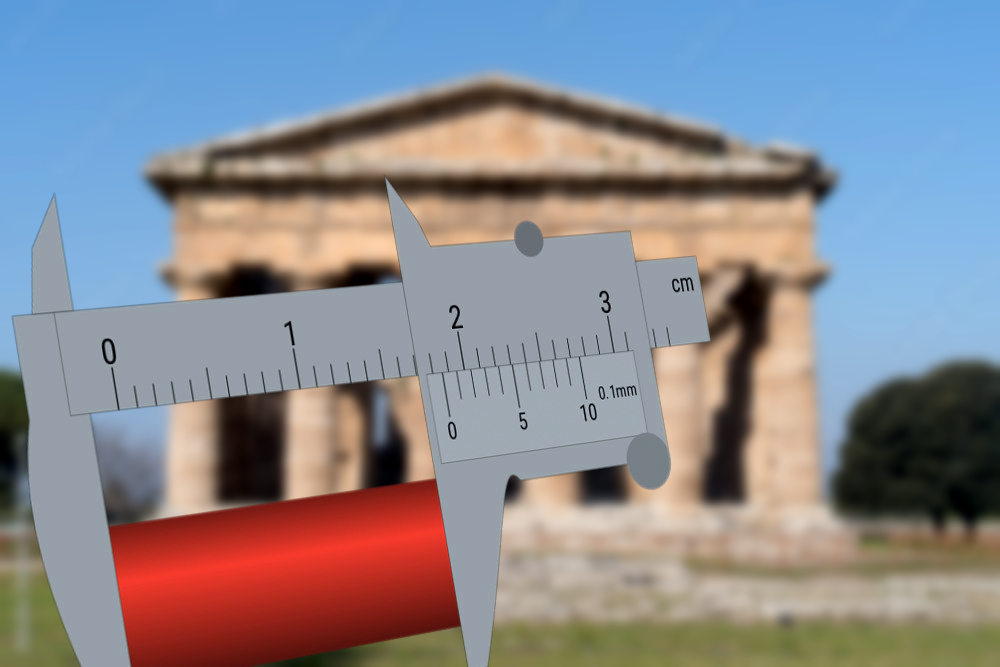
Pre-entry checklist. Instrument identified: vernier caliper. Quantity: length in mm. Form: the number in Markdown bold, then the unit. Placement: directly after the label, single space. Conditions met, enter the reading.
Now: **18.6** mm
